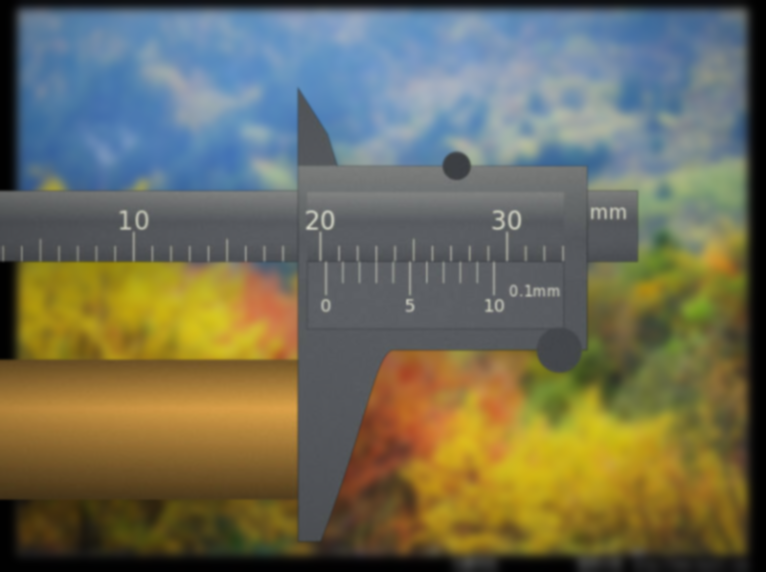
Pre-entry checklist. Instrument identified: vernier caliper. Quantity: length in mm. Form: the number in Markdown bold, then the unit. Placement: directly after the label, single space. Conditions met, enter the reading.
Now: **20.3** mm
